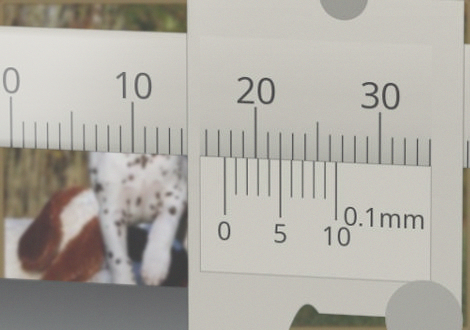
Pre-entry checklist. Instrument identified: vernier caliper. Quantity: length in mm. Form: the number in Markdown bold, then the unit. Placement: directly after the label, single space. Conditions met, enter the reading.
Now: **17.5** mm
